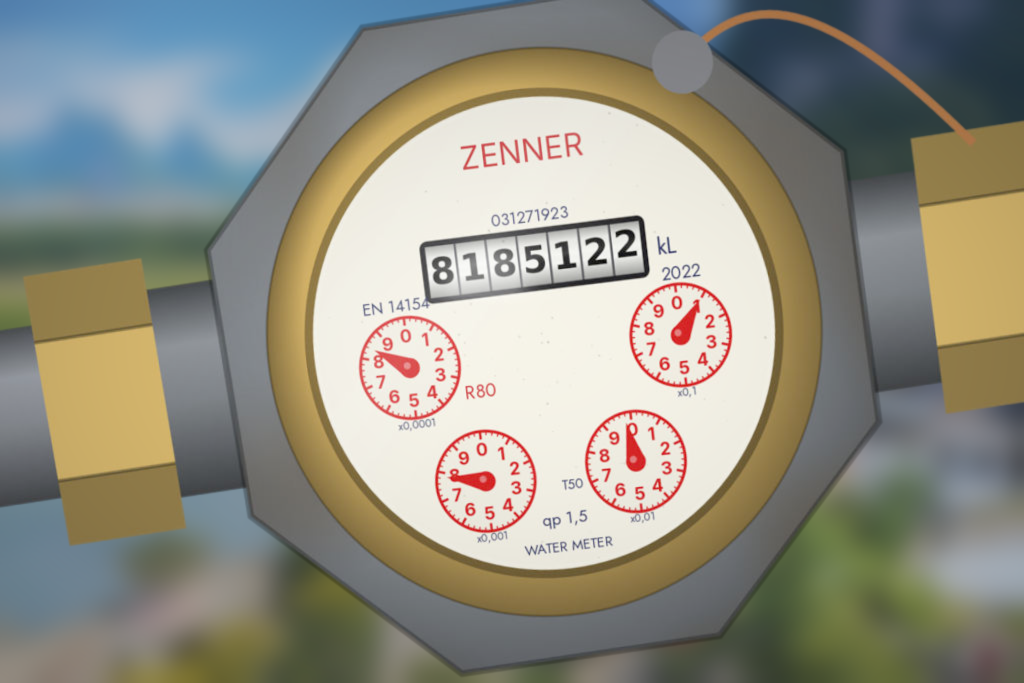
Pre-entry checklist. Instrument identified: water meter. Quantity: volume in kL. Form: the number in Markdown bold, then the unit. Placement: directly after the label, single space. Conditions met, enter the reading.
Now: **8185122.0978** kL
